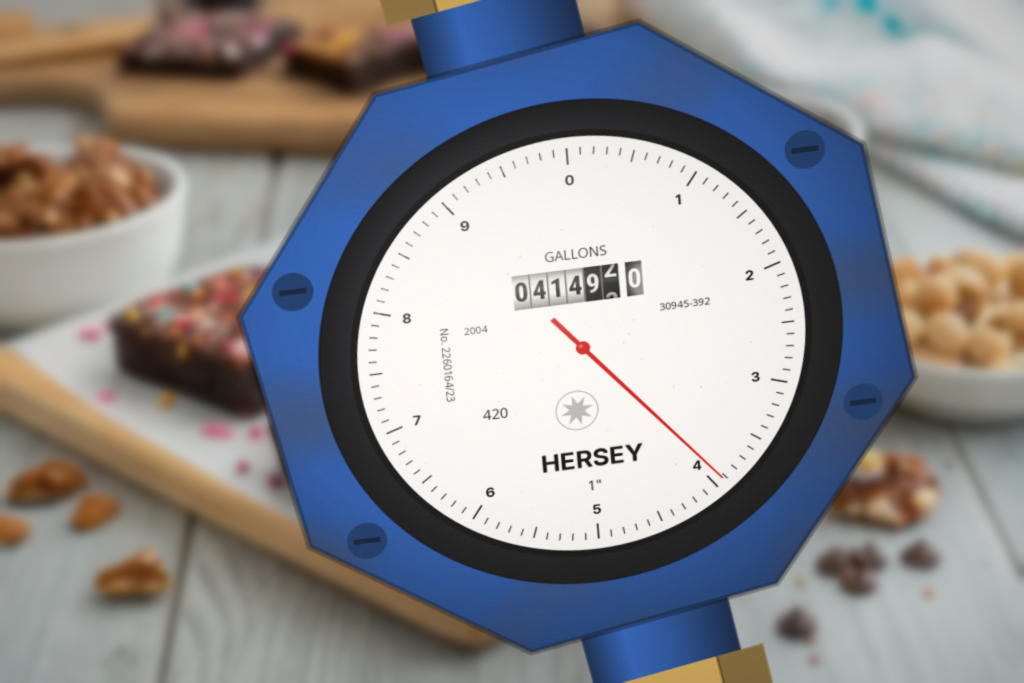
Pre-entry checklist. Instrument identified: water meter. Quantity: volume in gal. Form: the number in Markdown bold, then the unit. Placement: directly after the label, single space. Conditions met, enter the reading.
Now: **414923.9** gal
